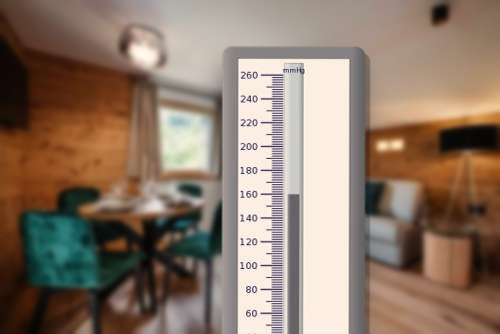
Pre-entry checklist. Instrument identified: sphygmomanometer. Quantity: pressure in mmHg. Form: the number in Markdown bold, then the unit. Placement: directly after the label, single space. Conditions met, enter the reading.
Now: **160** mmHg
